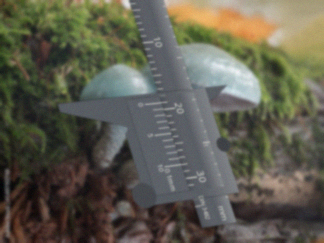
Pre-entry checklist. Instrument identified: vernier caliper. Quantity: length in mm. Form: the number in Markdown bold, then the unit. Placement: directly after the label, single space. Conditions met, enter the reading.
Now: **19.0** mm
